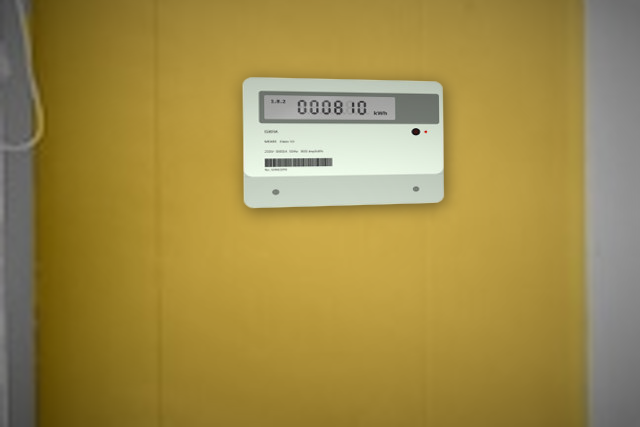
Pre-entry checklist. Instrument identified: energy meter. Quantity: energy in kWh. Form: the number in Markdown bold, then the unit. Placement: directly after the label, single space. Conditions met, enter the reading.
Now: **810** kWh
